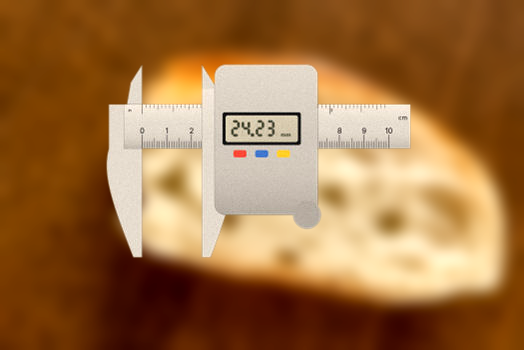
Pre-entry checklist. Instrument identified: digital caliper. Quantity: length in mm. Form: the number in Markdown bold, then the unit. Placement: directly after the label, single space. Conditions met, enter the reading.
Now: **24.23** mm
